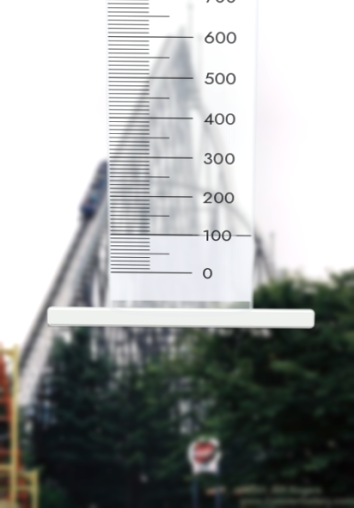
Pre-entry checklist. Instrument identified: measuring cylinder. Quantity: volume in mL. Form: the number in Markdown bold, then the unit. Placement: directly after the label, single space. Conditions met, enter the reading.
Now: **100** mL
